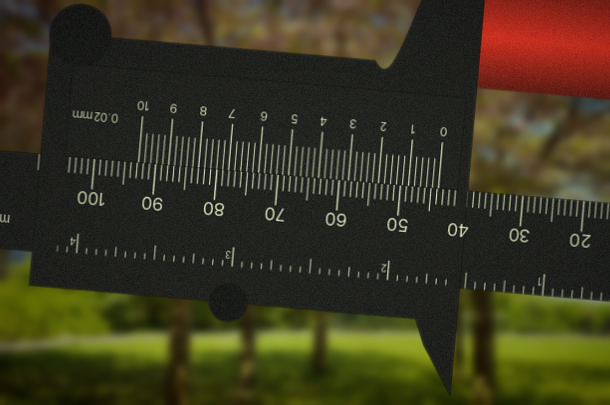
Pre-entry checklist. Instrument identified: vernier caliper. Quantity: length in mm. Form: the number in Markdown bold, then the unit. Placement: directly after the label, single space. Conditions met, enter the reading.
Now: **43.8** mm
